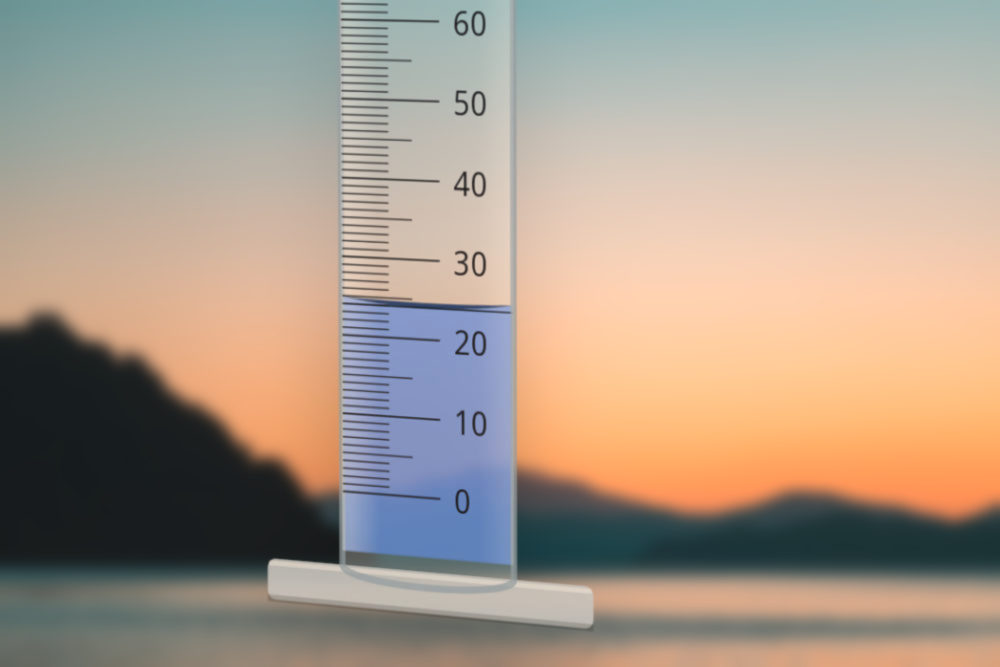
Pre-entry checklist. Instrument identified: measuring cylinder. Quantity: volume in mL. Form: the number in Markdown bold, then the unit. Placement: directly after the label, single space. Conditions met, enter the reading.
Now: **24** mL
